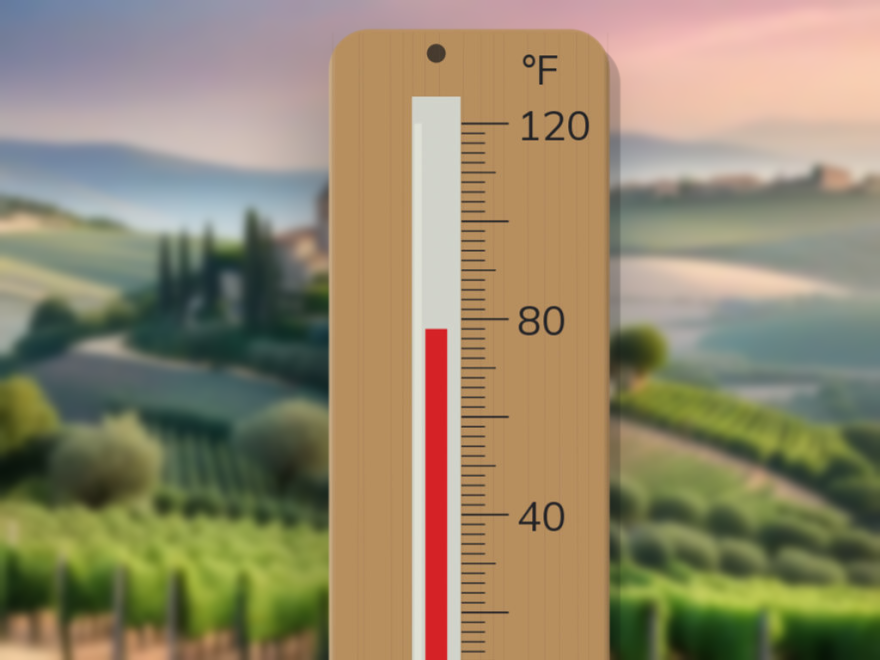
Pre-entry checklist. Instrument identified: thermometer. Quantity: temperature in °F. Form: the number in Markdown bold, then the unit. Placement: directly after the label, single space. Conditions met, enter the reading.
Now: **78** °F
